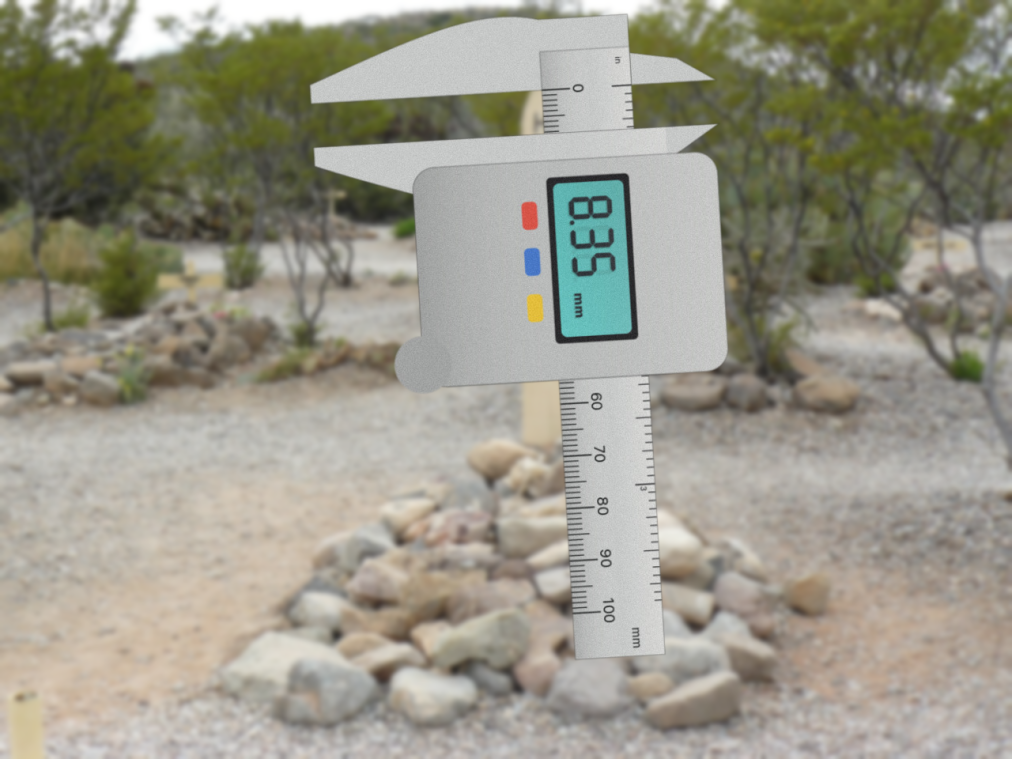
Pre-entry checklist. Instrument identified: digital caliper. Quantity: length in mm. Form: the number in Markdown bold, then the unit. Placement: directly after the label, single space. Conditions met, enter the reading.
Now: **8.35** mm
